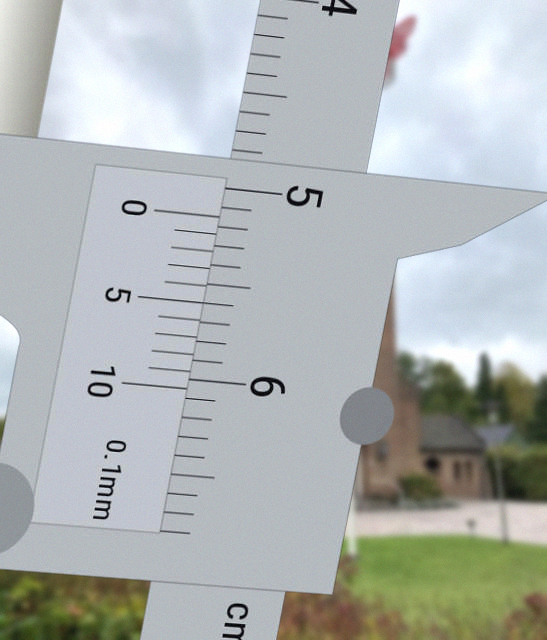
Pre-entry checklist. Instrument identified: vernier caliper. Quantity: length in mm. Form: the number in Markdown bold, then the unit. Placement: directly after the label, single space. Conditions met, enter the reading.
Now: **51.5** mm
